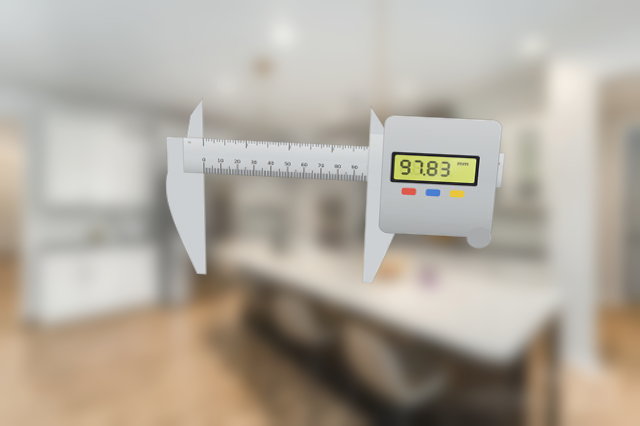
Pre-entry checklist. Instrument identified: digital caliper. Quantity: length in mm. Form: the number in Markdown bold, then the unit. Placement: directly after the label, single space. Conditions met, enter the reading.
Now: **97.83** mm
